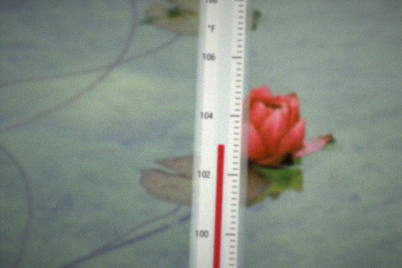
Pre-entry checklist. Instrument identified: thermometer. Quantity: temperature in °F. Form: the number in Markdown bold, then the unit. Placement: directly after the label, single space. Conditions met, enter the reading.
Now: **103** °F
